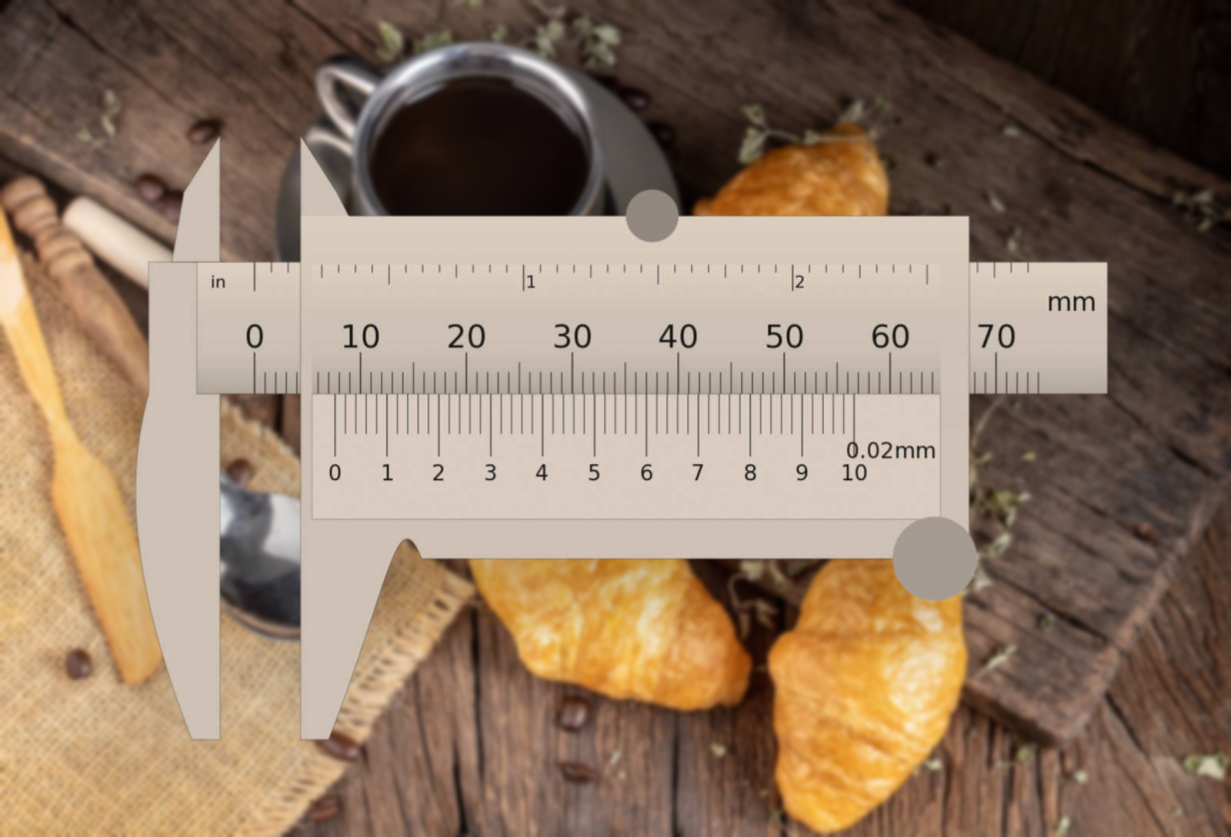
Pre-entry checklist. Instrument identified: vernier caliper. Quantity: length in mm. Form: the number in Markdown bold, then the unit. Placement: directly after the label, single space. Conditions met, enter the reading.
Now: **7.6** mm
